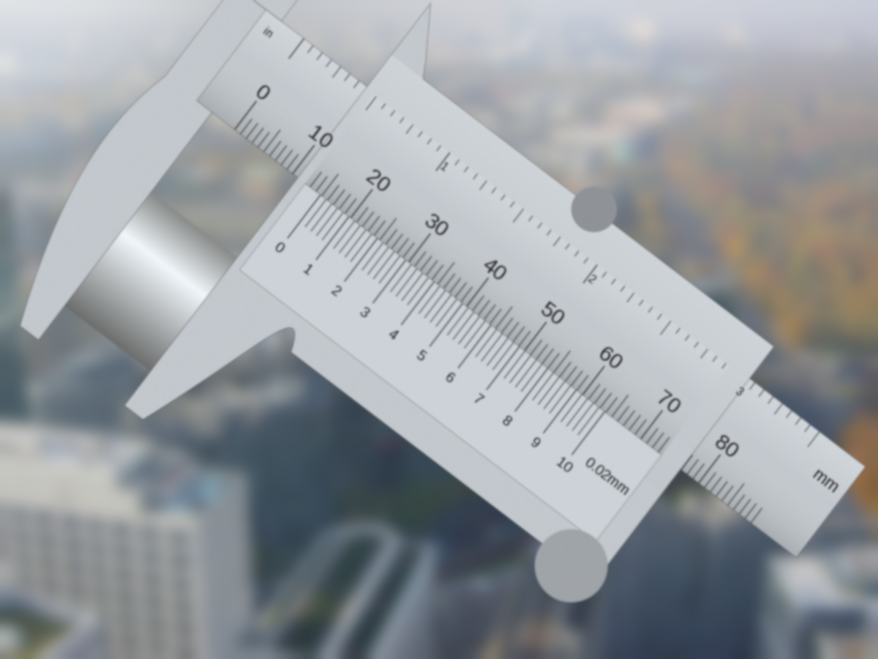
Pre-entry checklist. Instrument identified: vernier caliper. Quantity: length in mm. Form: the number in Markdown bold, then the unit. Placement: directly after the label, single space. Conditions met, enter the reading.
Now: **14.8** mm
